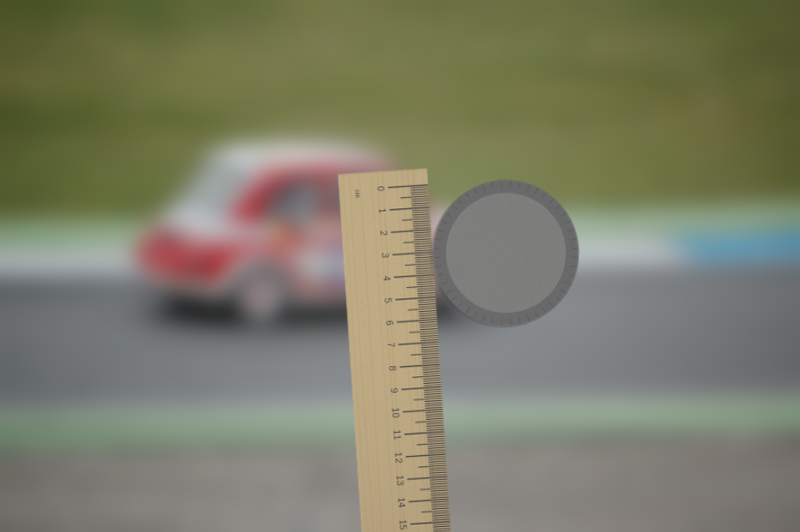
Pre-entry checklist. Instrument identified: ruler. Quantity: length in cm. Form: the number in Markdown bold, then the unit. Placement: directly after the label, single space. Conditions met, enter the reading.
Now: **6.5** cm
